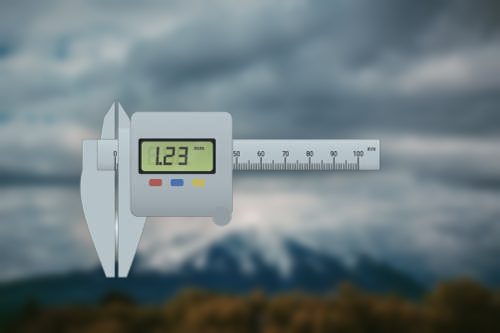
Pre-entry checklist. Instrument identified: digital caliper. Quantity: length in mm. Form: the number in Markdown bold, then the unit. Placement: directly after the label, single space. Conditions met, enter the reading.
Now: **1.23** mm
